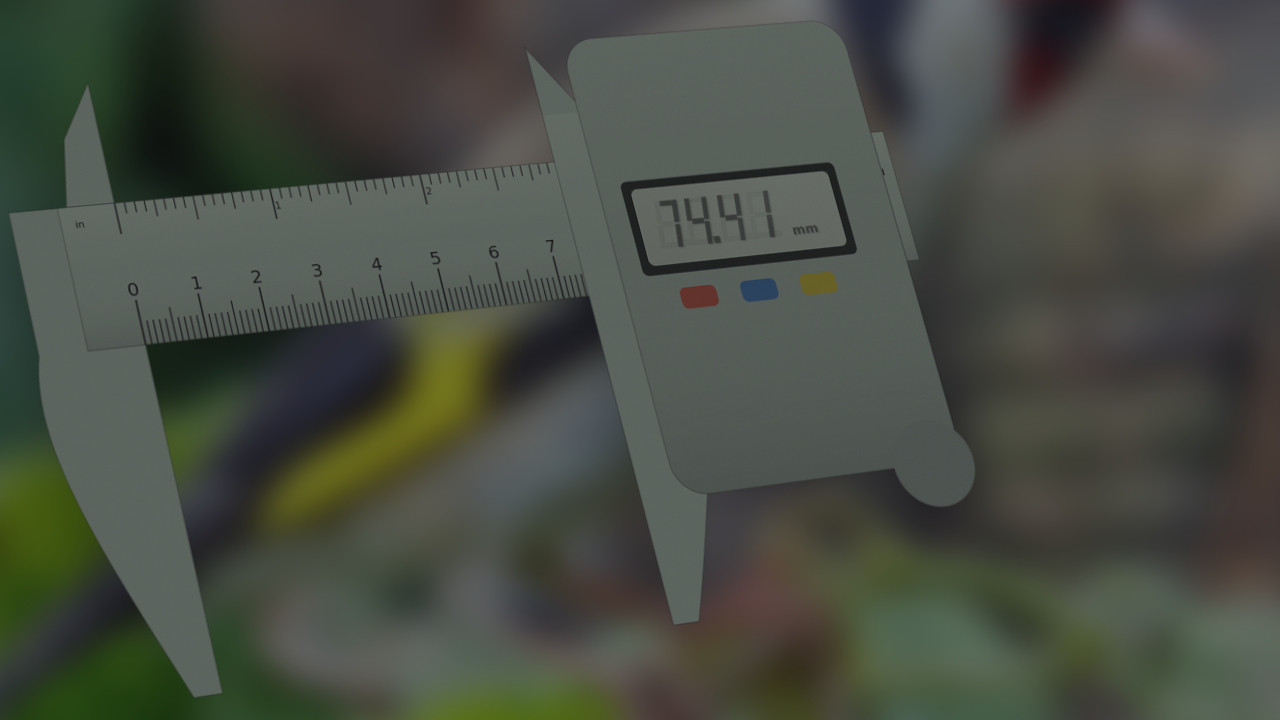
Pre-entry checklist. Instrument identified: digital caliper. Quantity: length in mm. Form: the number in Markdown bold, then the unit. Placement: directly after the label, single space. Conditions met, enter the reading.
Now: **74.41** mm
